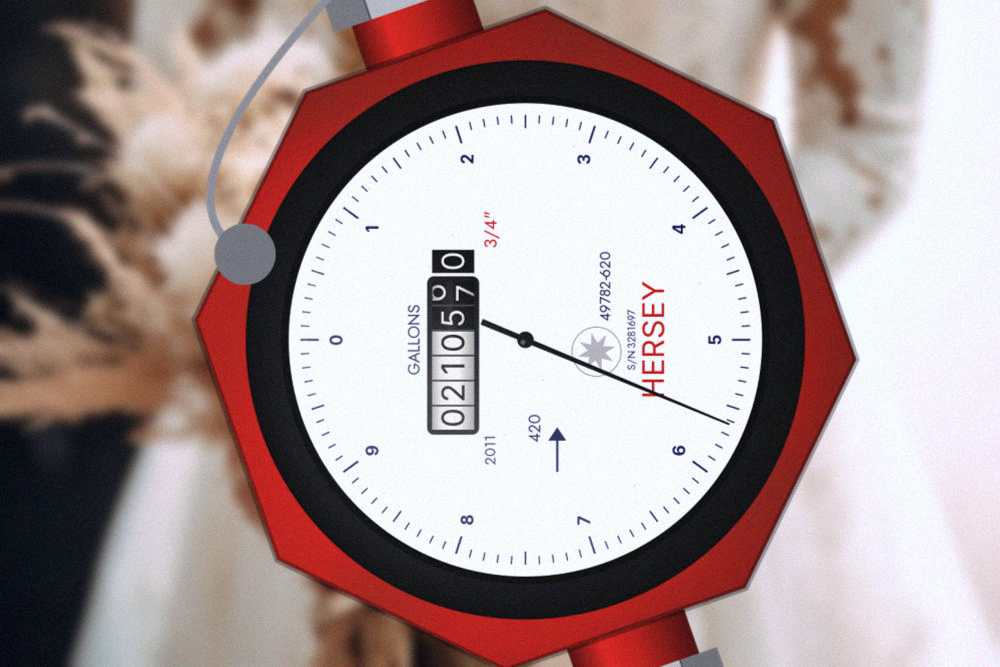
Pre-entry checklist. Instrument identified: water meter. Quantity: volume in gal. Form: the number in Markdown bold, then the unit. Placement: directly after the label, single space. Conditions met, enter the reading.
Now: **210565.6** gal
